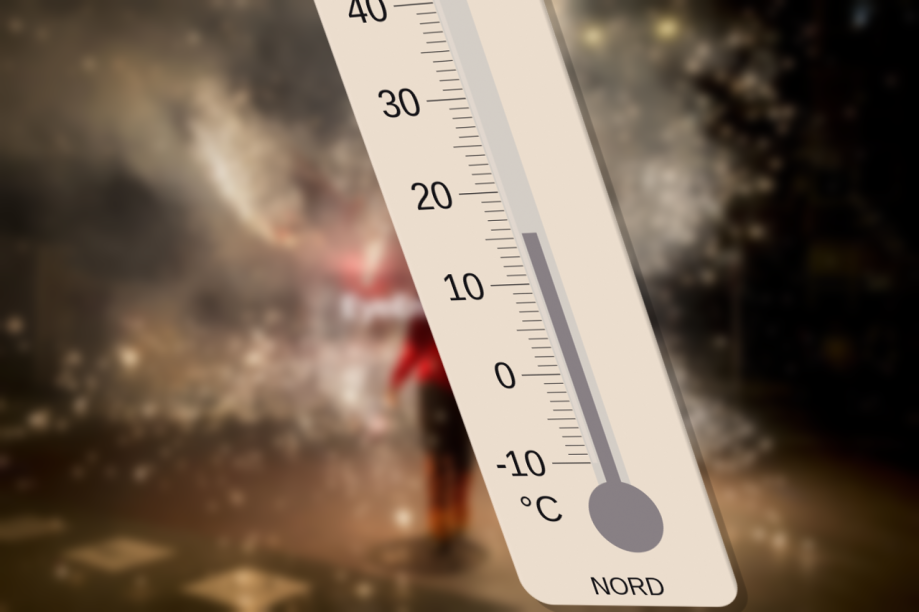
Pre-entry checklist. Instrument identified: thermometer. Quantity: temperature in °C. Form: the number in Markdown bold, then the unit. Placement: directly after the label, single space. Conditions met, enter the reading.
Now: **15.5** °C
